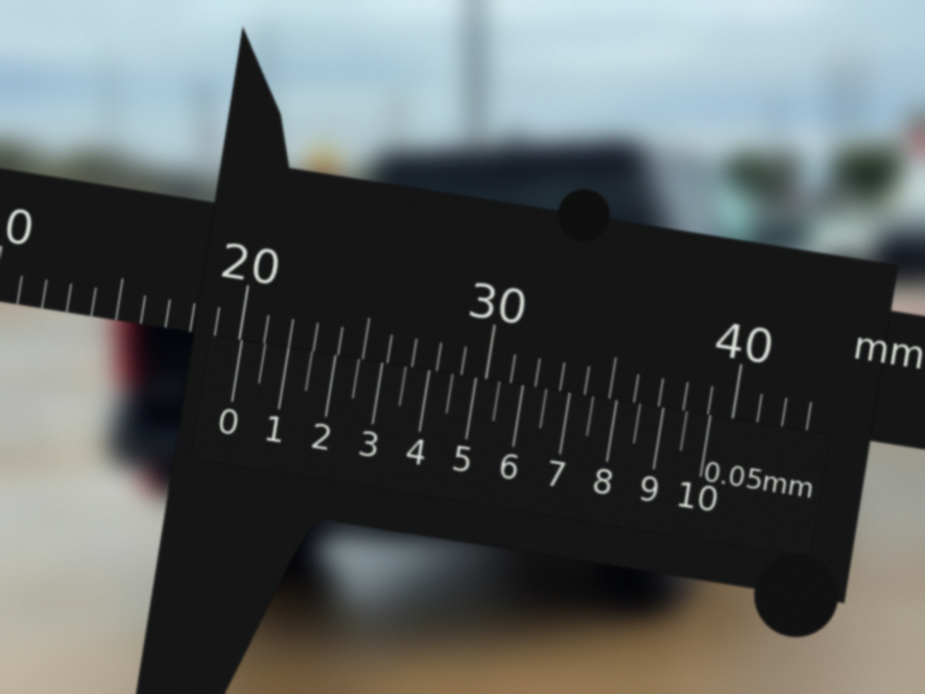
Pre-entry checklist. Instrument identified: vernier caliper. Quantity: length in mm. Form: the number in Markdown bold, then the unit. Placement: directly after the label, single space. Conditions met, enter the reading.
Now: **20.1** mm
